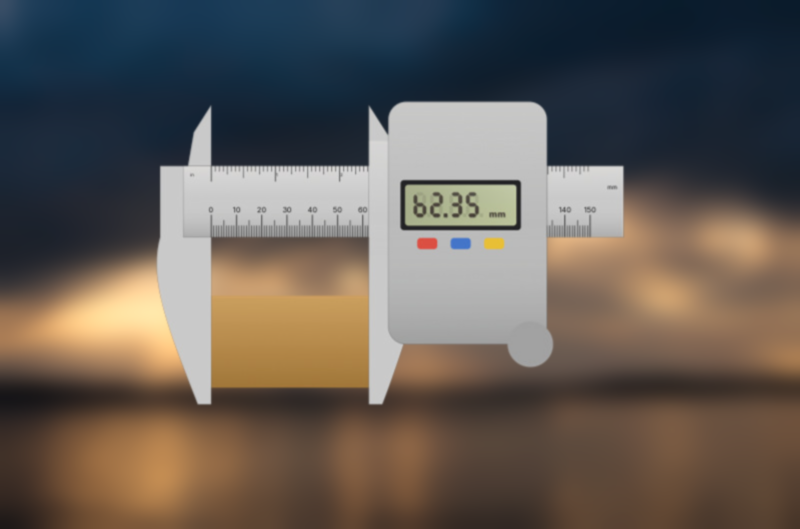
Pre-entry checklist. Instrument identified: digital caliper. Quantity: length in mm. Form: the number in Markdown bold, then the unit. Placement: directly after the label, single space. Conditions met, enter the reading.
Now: **62.35** mm
